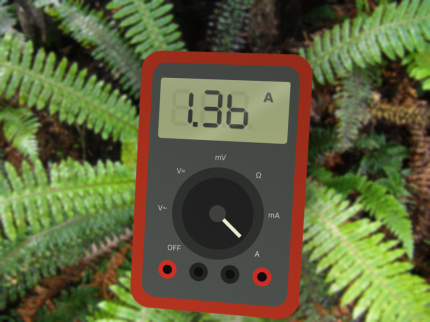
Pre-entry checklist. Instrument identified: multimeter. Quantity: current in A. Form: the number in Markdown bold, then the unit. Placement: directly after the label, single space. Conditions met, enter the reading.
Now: **1.36** A
